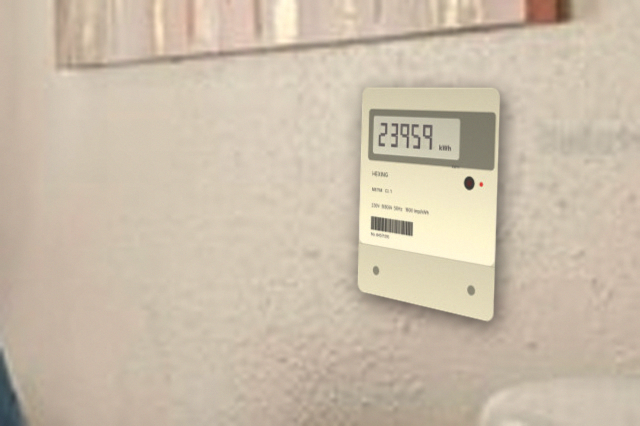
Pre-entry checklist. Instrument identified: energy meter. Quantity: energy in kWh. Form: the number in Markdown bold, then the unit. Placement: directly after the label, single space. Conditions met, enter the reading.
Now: **23959** kWh
